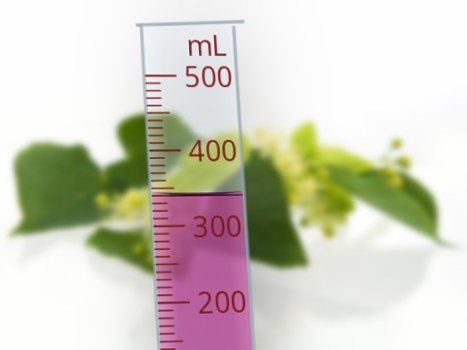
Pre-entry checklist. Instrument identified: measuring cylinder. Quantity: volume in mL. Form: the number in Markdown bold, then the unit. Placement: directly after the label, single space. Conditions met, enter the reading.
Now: **340** mL
